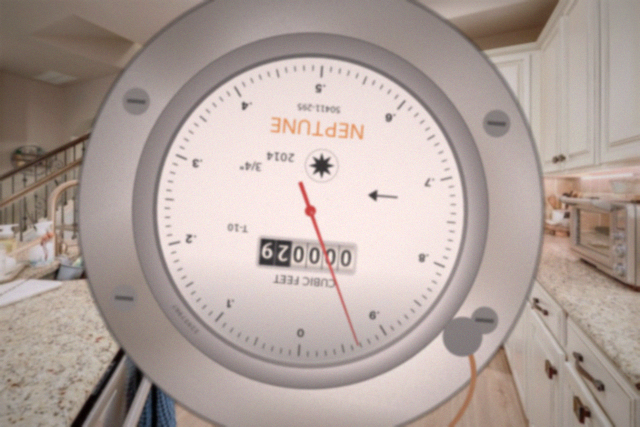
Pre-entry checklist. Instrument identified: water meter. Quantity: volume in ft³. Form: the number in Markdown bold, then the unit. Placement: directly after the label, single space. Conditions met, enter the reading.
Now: **28.93** ft³
